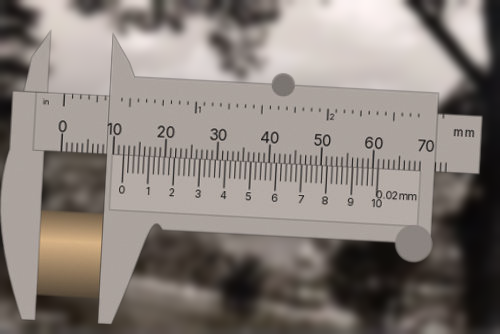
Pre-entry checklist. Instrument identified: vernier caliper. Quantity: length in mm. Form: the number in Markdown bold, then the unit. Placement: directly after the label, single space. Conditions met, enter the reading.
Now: **12.0** mm
